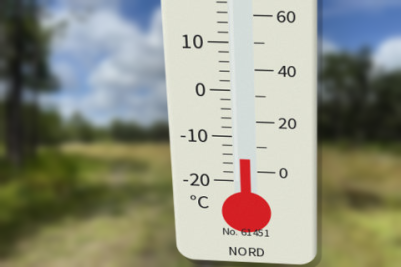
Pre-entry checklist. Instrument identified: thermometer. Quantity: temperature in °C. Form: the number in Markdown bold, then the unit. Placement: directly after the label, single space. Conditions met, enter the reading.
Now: **-15** °C
